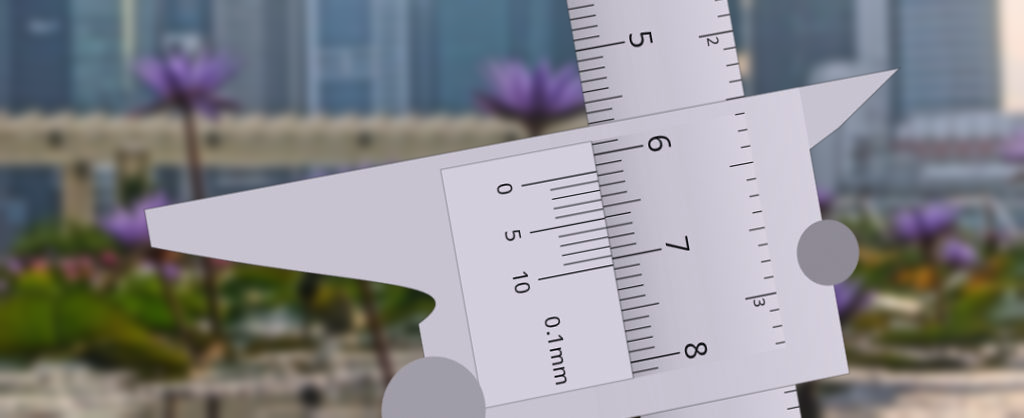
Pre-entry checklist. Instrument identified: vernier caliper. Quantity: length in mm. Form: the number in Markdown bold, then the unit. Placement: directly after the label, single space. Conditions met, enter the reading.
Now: **61.6** mm
